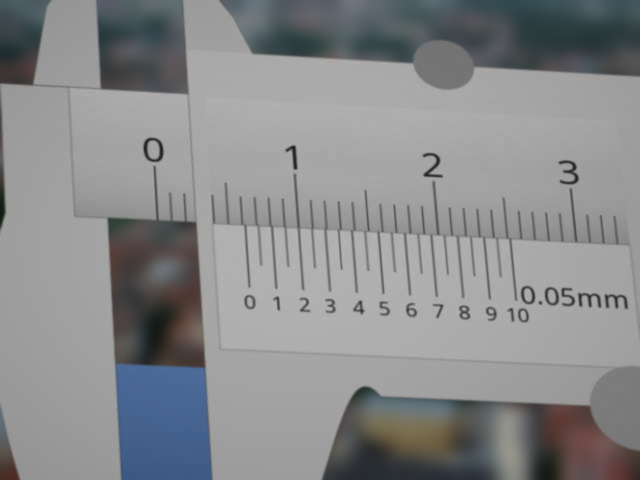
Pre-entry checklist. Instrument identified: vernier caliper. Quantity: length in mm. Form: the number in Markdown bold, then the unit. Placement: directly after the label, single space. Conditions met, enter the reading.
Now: **6.2** mm
